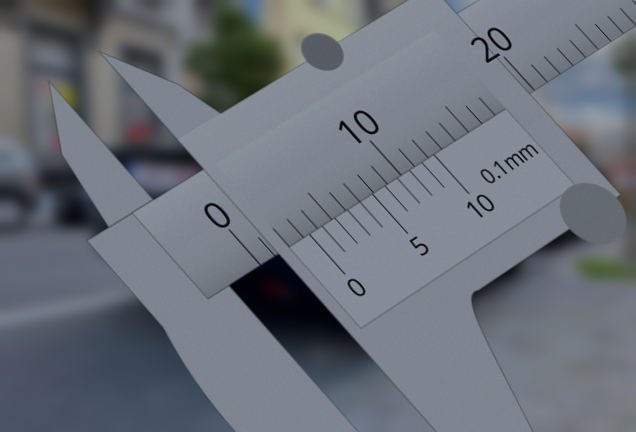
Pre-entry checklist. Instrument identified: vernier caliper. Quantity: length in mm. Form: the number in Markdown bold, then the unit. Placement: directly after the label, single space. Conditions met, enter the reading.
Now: **3.4** mm
